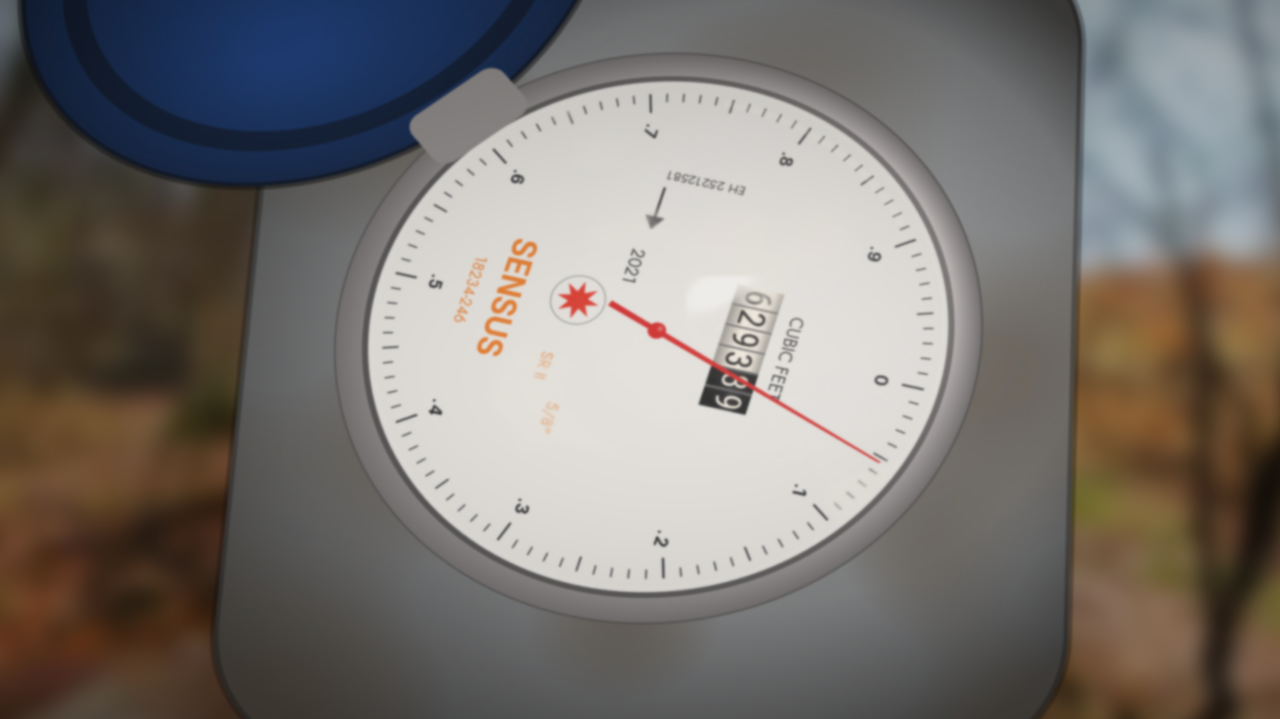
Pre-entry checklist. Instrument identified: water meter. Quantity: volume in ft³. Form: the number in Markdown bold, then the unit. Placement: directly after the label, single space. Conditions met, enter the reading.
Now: **629389.05** ft³
